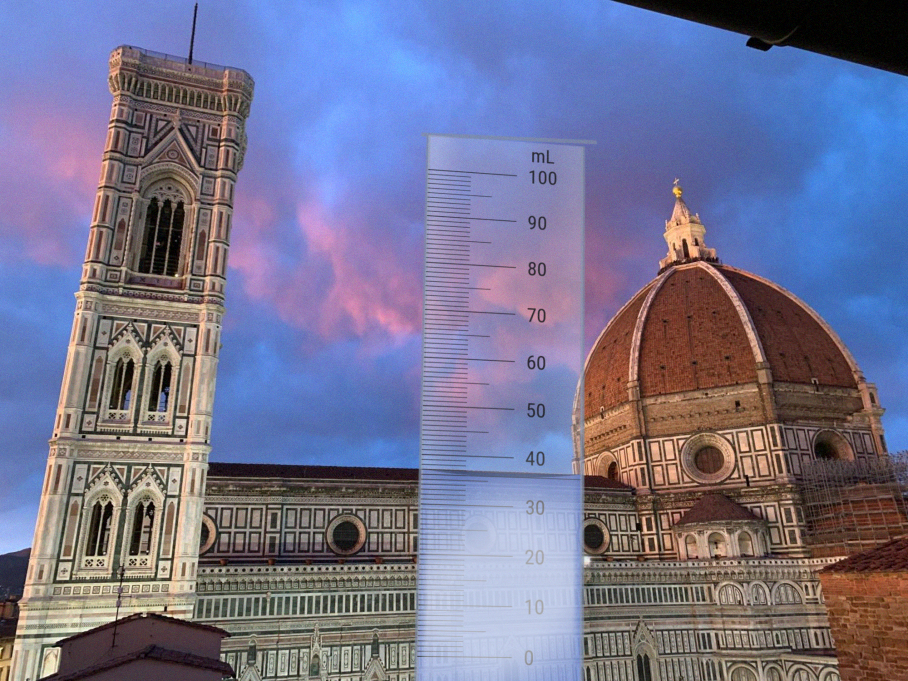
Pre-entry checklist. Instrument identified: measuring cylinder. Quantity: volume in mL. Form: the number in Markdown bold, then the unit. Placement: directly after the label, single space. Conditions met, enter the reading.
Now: **36** mL
